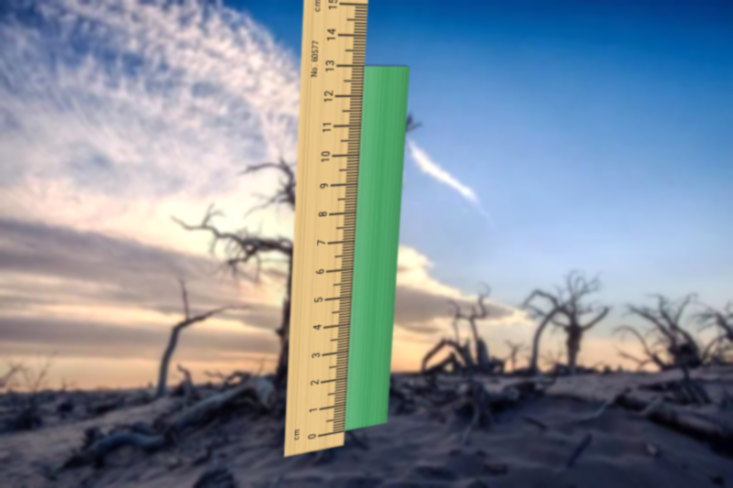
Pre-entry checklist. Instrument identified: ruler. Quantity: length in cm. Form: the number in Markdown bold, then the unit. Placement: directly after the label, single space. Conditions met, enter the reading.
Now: **13** cm
